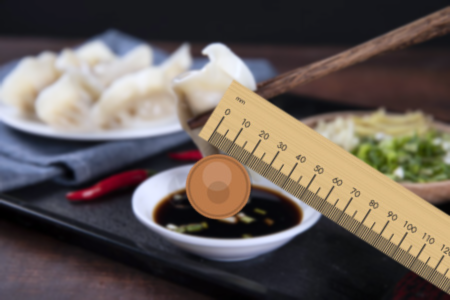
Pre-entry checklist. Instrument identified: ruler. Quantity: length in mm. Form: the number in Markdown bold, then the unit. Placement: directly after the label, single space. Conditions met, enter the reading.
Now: **30** mm
